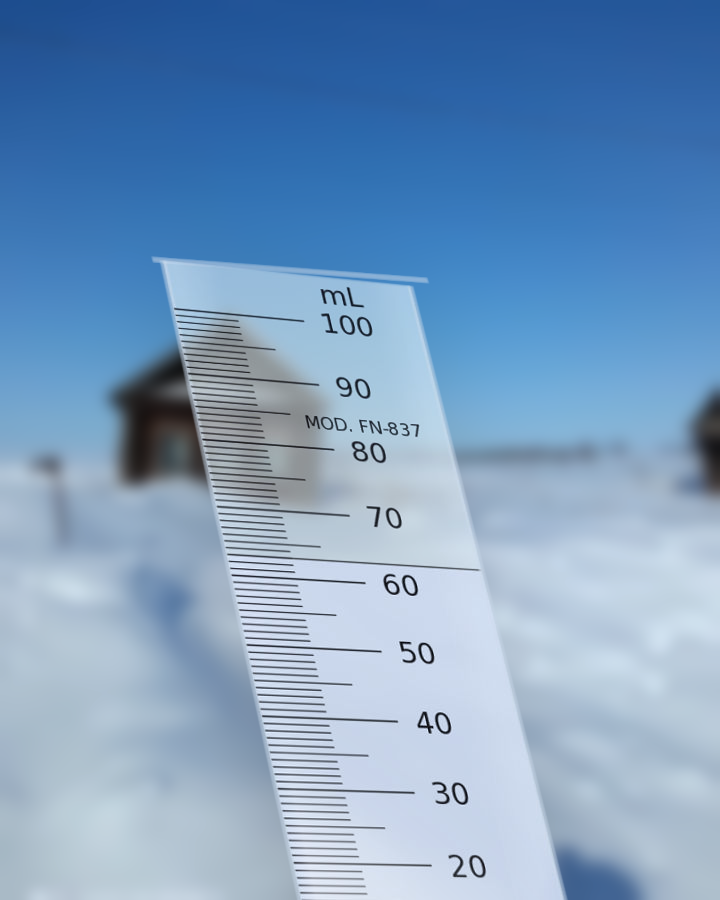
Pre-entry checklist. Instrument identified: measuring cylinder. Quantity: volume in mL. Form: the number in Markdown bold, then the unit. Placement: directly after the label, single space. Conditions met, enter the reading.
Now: **63** mL
